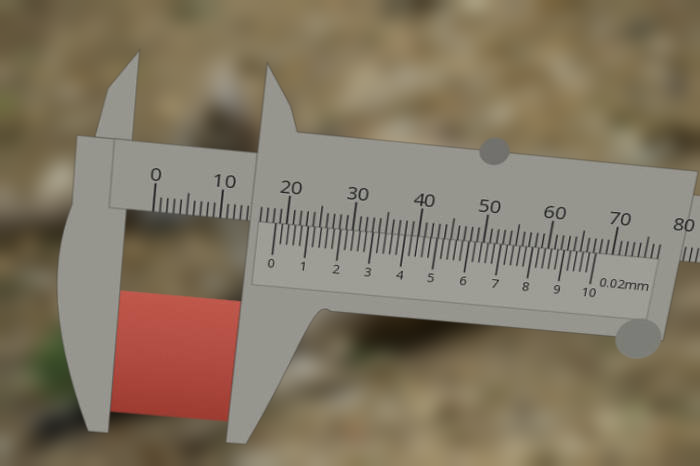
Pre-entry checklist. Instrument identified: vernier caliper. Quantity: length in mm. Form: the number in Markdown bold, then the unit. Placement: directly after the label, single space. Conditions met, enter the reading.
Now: **18.4** mm
